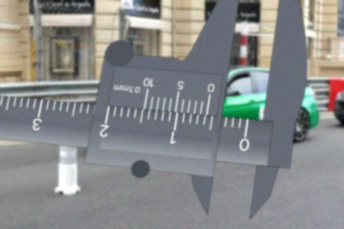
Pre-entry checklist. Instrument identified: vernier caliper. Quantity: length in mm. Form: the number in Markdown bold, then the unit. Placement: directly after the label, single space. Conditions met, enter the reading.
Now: **5.8** mm
